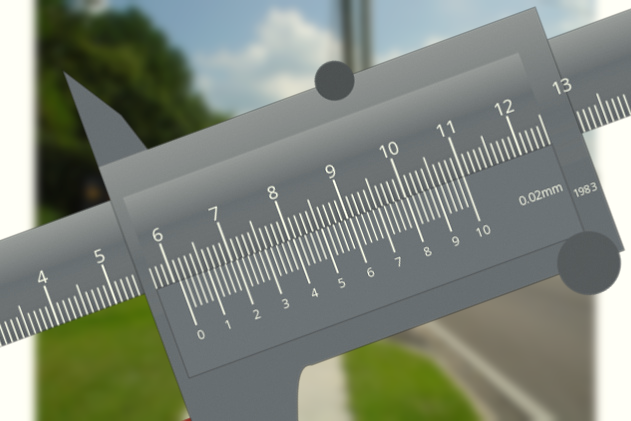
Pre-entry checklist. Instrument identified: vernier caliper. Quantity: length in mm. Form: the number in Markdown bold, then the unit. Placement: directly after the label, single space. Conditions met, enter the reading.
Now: **61.0** mm
